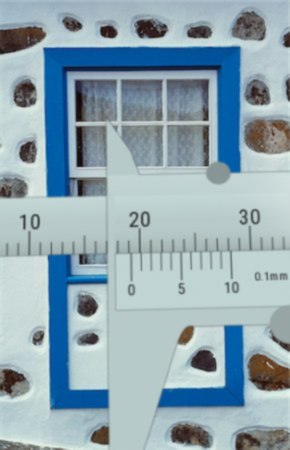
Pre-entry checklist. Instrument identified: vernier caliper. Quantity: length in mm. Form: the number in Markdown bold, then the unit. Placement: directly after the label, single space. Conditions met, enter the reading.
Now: **19.2** mm
